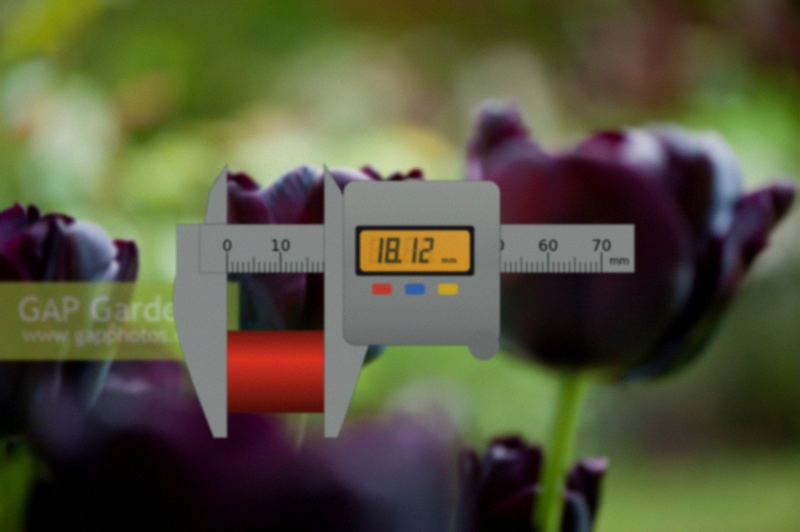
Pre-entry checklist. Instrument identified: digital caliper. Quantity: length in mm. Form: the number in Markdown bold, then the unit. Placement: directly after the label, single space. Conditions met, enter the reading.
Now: **18.12** mm
